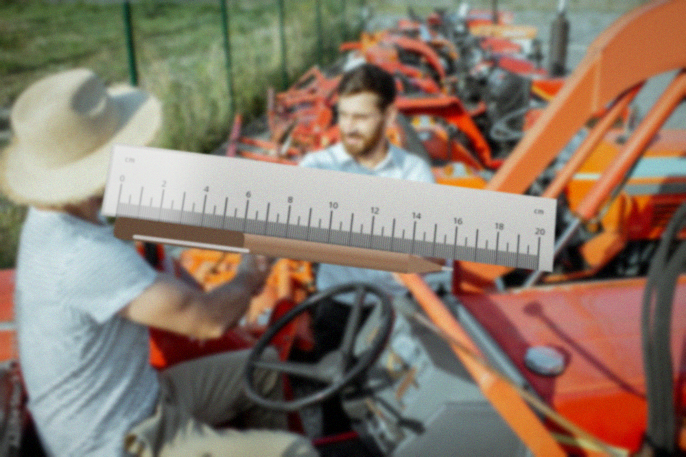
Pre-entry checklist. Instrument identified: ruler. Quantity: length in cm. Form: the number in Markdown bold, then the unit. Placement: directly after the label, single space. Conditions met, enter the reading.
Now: **16** cm
